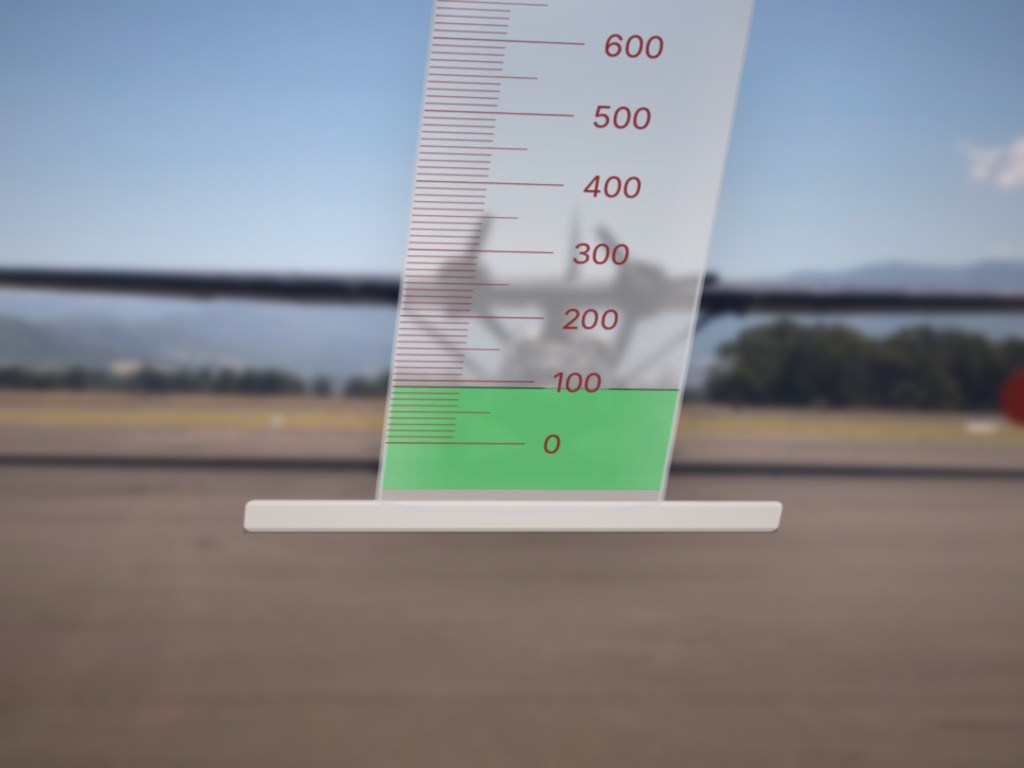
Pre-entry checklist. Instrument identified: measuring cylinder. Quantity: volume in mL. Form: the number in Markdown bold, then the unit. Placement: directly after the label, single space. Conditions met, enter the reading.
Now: **90** mL
